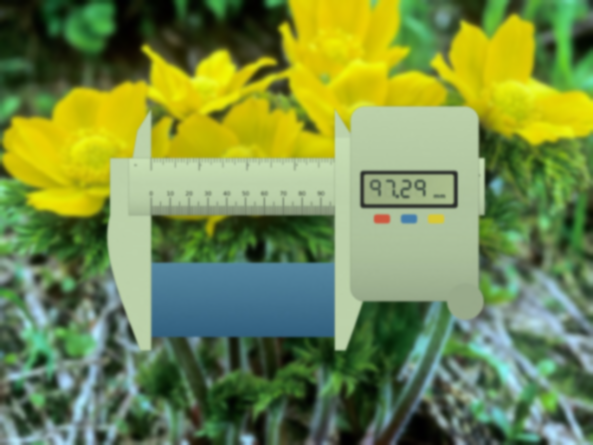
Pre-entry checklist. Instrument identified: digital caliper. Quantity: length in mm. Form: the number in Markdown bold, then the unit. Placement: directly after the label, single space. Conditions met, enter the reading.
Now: **97.29** mm
